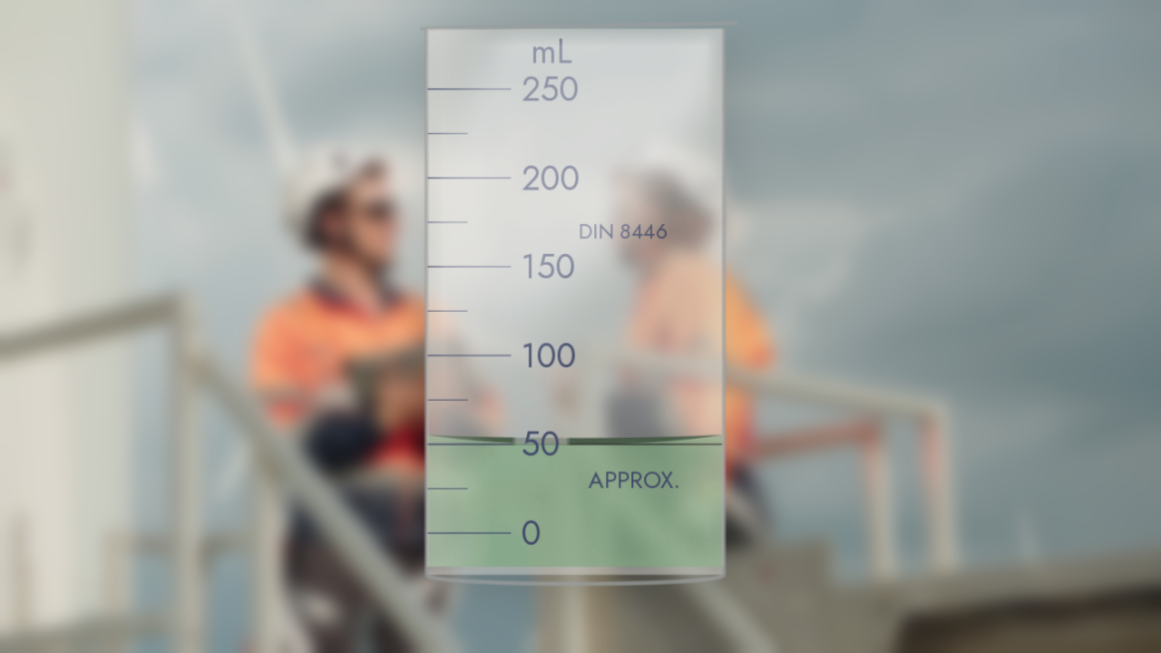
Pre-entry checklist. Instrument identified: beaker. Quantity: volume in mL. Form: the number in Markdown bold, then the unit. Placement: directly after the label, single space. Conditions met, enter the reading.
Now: **50** mL
